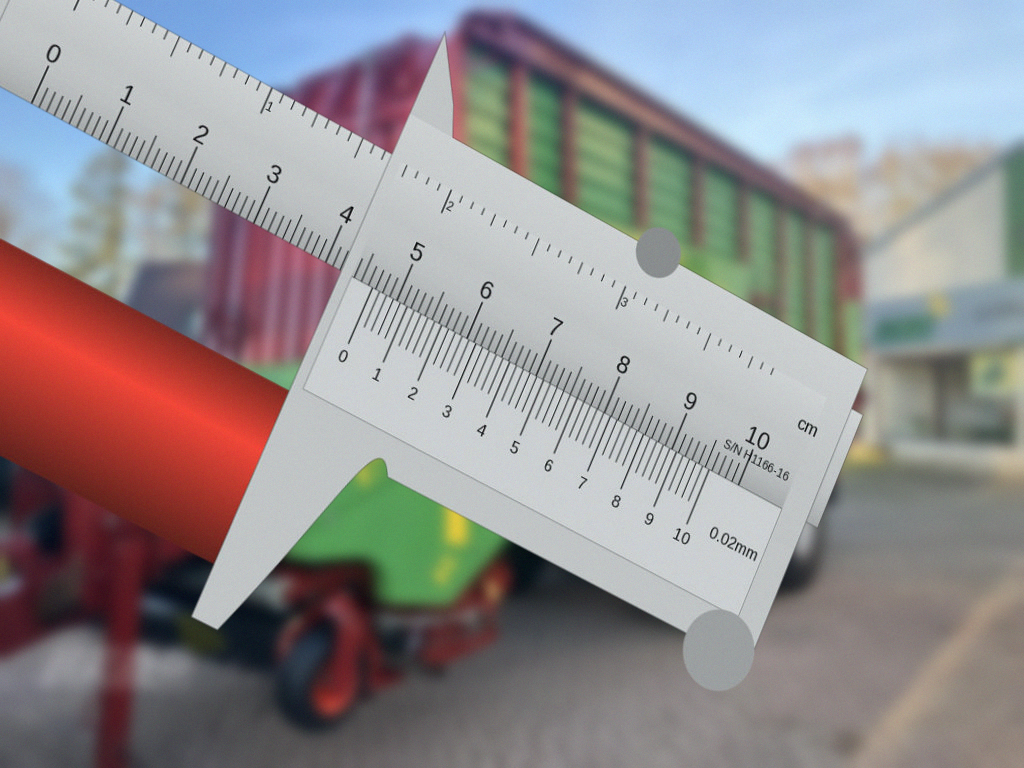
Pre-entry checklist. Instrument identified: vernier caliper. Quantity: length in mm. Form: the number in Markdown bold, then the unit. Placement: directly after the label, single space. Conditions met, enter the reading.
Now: **46.6** mm
